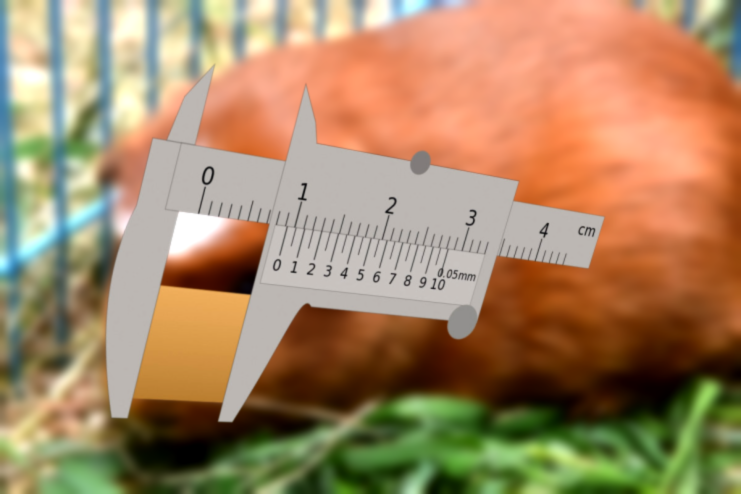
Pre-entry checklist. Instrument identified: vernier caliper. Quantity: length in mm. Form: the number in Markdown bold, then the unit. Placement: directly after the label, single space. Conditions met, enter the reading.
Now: **9.2** mm
